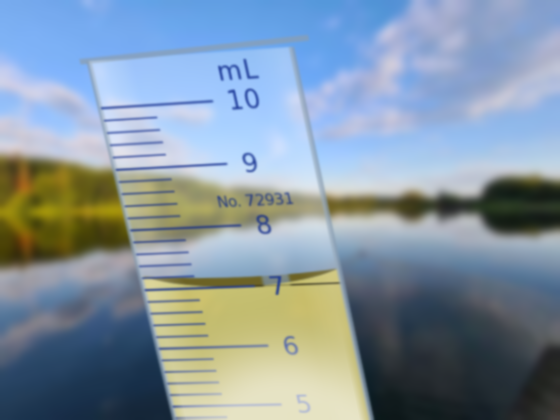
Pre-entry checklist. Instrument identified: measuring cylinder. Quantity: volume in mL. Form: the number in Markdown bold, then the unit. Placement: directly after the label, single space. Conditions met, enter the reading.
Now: **7** mL
